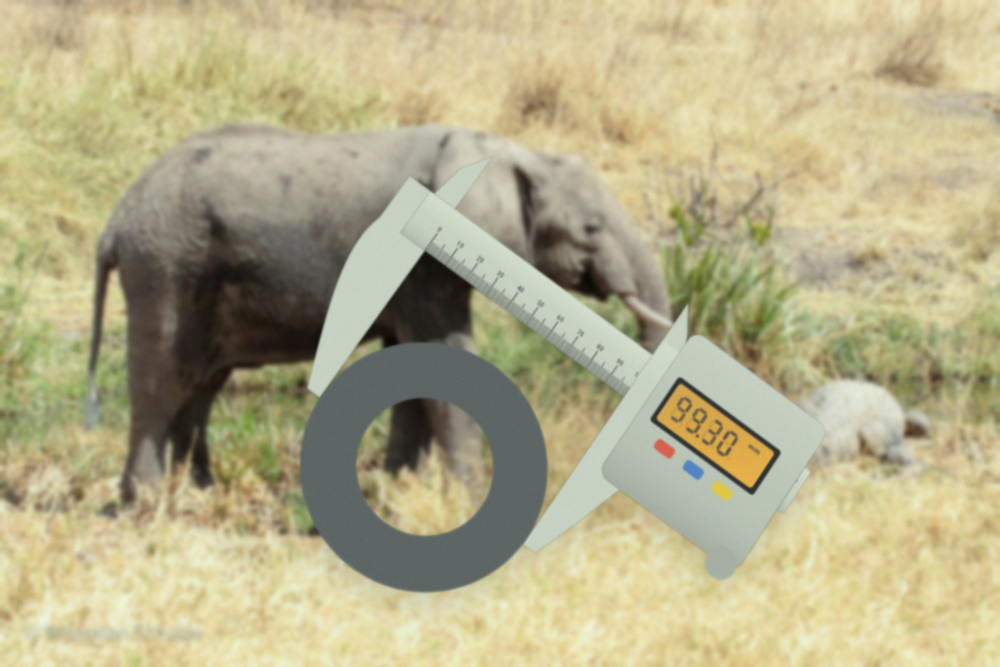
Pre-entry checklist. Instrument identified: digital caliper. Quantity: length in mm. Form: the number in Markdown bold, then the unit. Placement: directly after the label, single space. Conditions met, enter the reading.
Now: **99.30** mm
